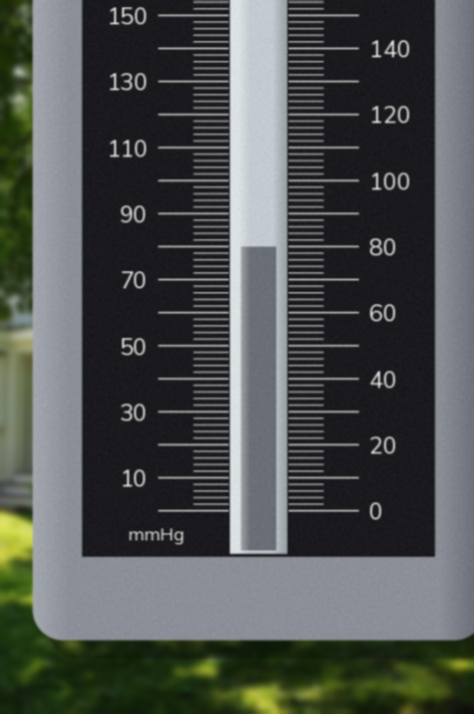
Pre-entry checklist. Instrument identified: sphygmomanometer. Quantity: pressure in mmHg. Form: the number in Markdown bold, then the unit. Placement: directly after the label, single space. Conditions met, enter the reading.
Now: **80** mmHg
